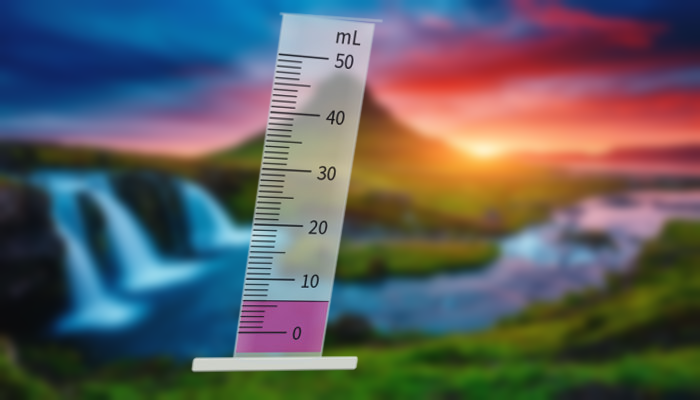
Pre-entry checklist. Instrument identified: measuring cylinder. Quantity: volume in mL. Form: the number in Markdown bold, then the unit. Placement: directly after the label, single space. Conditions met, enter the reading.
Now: **6** mL
